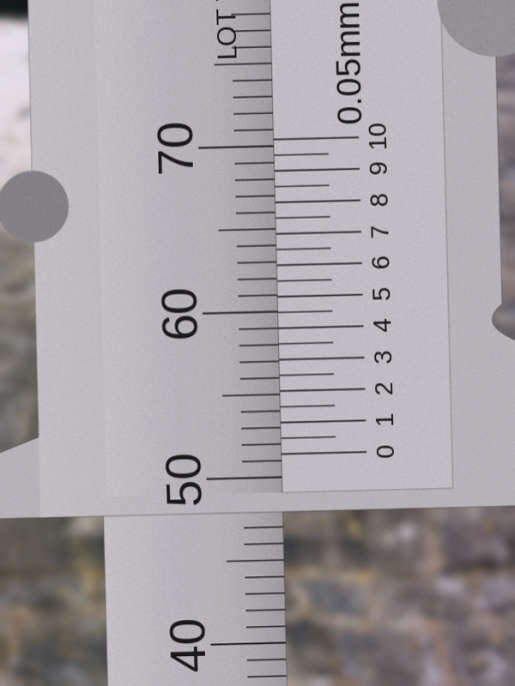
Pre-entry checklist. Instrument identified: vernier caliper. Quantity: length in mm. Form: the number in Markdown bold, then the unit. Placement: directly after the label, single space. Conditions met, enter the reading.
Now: **51.4** mm
